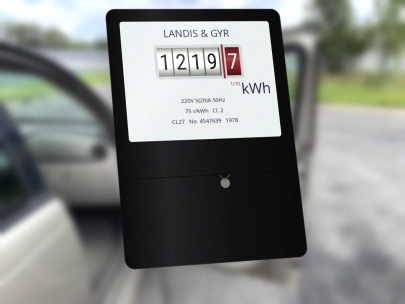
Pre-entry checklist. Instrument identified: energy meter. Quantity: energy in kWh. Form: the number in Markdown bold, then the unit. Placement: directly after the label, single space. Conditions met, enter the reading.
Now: **1219.7** kWh
